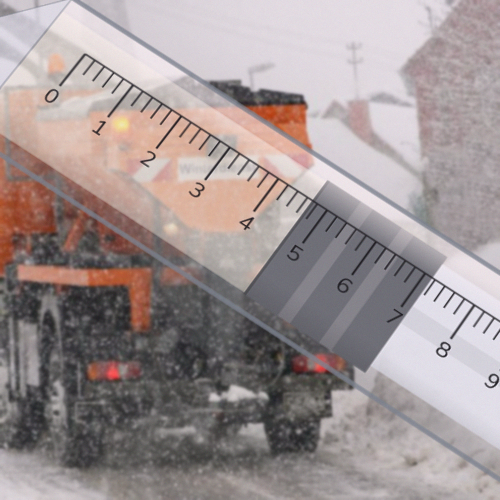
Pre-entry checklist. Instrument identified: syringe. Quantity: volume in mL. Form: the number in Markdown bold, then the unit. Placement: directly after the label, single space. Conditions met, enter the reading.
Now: **4.7** mL
